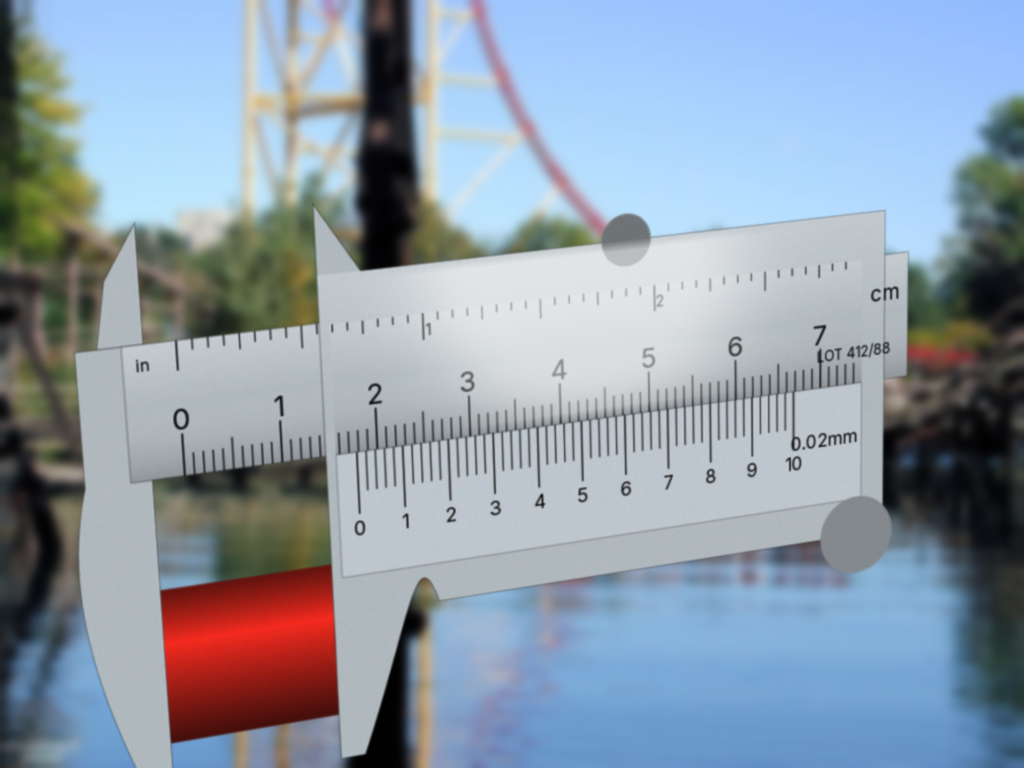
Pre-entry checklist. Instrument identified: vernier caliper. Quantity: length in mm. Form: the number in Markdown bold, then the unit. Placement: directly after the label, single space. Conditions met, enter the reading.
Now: **17.8** mm
